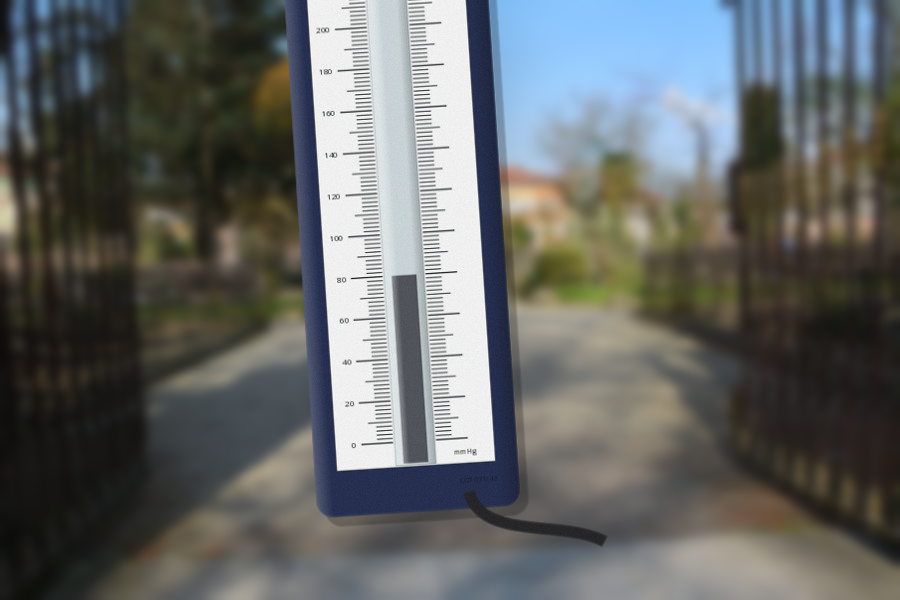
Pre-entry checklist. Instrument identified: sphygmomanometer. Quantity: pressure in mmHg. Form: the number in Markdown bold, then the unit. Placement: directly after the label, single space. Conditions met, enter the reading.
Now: **80** mmHg
